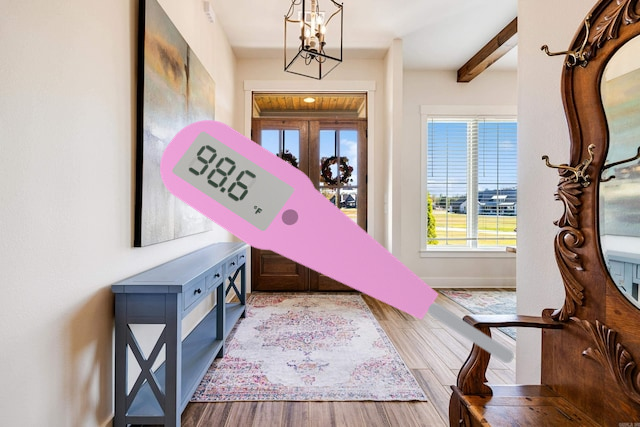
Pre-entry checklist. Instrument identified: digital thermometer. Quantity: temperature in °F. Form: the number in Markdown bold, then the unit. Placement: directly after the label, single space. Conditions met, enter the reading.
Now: **98.6** °F
